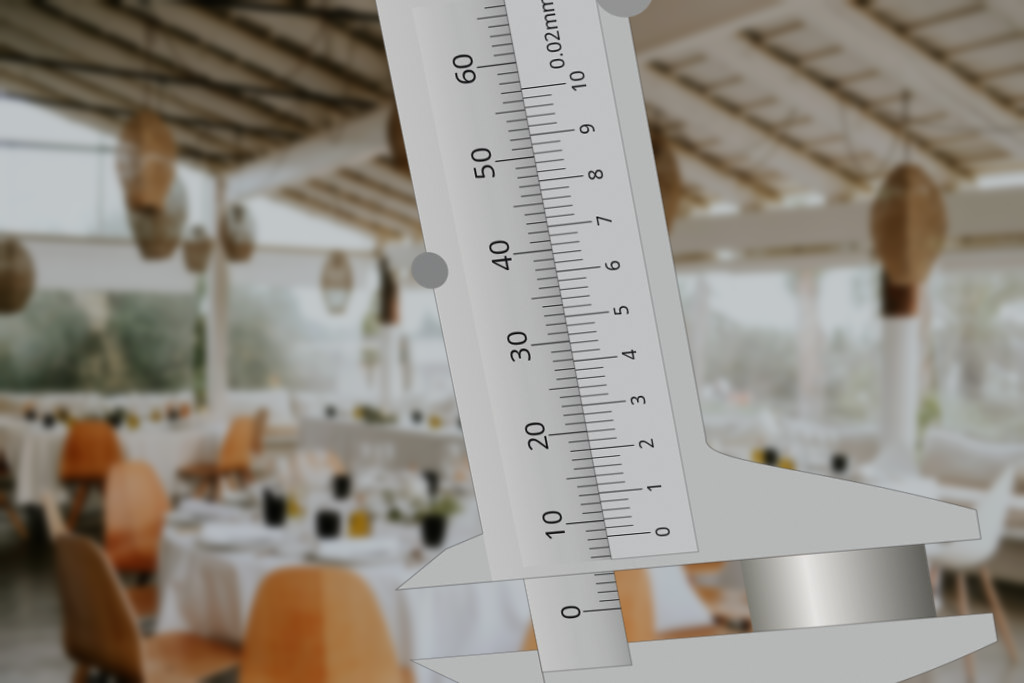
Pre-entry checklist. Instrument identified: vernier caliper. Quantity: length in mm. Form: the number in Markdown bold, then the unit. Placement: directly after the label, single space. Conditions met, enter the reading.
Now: **8.2** mm
